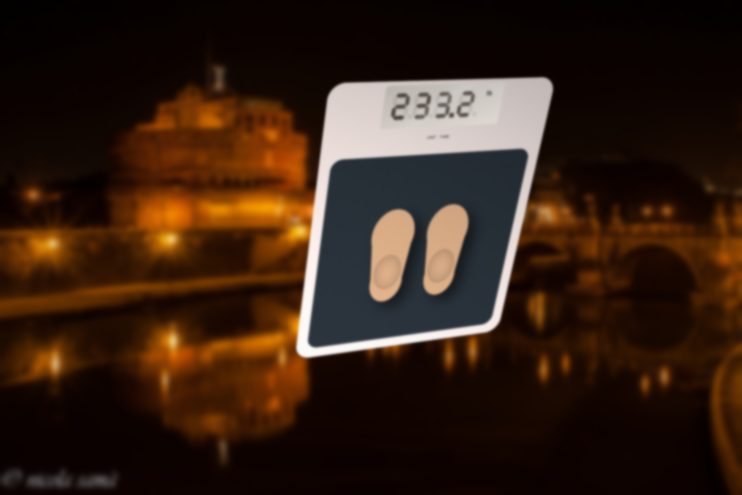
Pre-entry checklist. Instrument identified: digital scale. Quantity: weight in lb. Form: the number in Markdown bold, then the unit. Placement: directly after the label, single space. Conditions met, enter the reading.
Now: **233.2** lb
